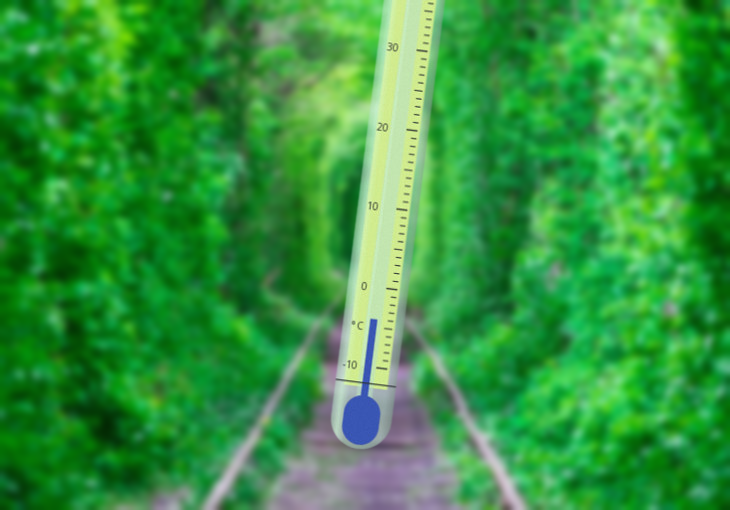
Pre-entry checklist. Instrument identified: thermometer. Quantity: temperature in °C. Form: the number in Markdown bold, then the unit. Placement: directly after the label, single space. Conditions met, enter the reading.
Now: **-4** °C
